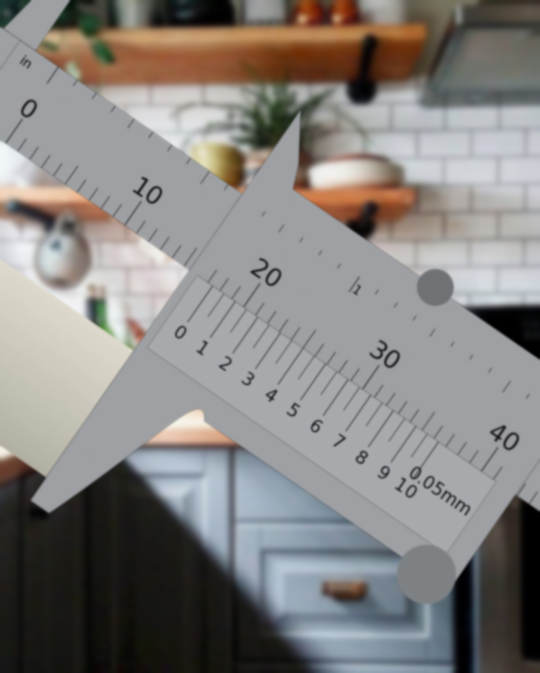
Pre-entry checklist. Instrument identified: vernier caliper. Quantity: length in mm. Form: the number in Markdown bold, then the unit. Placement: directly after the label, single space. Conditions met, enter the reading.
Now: **17.4** mm
